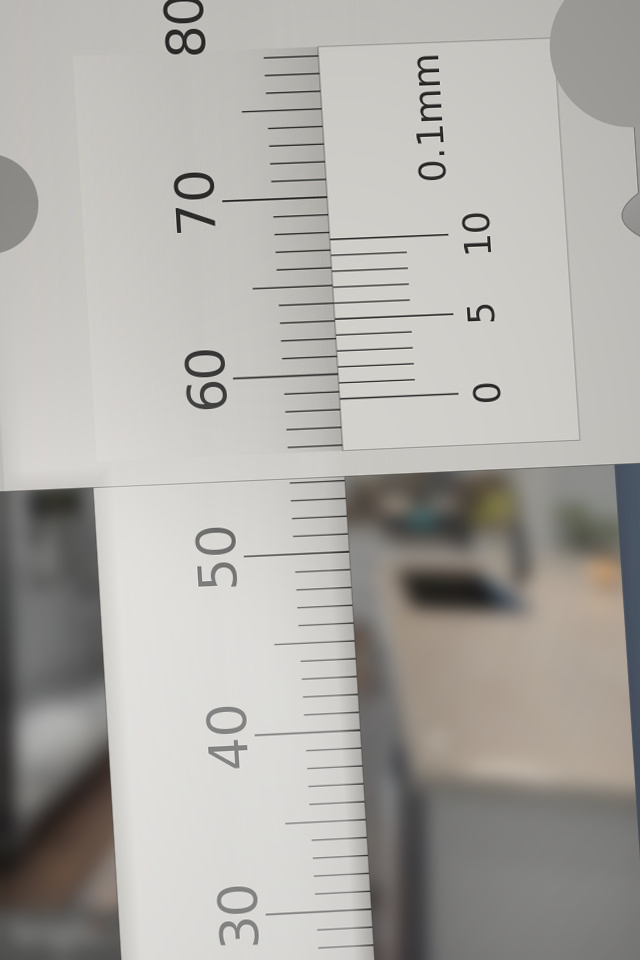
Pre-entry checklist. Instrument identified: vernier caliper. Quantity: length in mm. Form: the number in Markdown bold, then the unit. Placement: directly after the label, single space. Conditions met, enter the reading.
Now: **58.6** mm
